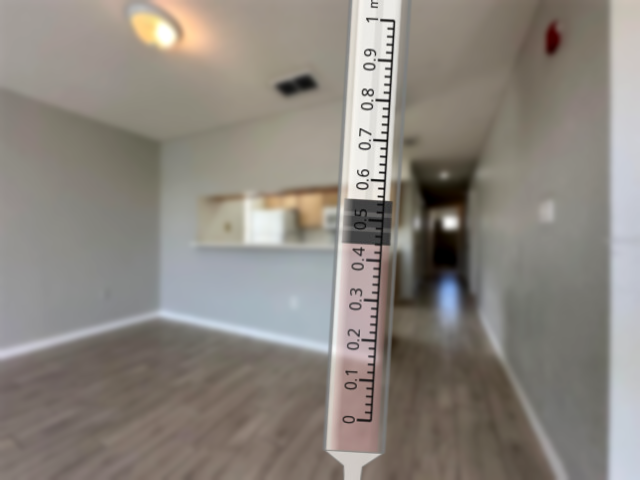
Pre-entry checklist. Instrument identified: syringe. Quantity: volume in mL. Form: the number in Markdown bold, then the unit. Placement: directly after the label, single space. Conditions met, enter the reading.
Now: **0.44** mL
